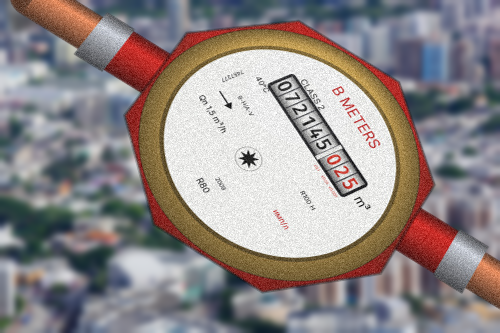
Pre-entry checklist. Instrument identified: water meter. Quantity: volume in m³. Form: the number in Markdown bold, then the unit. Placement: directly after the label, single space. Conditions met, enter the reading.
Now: **72145.025** m³
